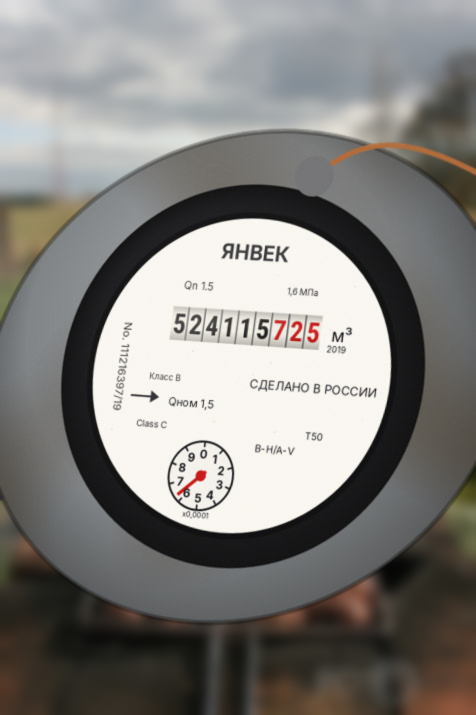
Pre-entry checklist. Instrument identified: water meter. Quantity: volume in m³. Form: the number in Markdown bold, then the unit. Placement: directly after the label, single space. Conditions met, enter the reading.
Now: **524115.7256** m³
